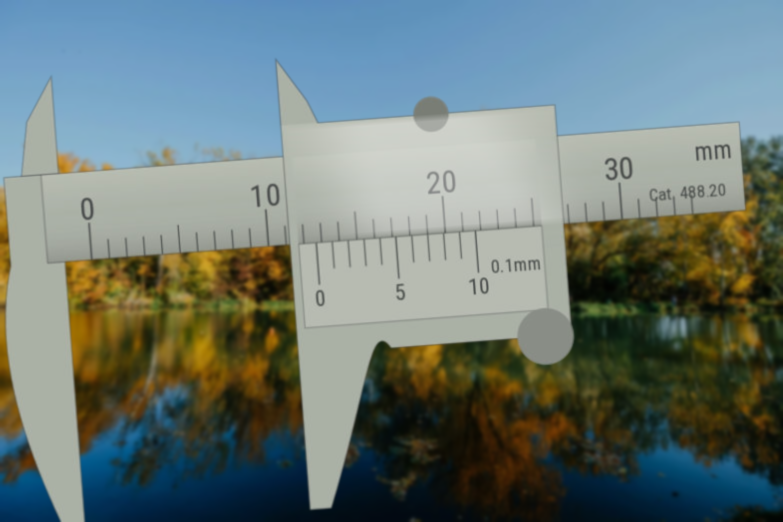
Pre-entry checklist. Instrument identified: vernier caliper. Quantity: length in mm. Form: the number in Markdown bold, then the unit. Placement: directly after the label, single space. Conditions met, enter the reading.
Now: **12.7** mm
